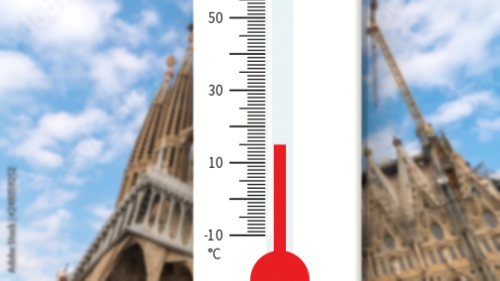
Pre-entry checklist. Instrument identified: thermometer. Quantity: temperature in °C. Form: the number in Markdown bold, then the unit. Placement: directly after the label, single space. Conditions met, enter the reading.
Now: **15** °C
